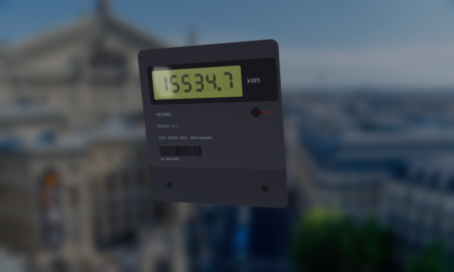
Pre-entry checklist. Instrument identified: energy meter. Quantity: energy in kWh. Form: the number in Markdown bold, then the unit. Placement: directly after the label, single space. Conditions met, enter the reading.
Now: **15534.7** kWh
